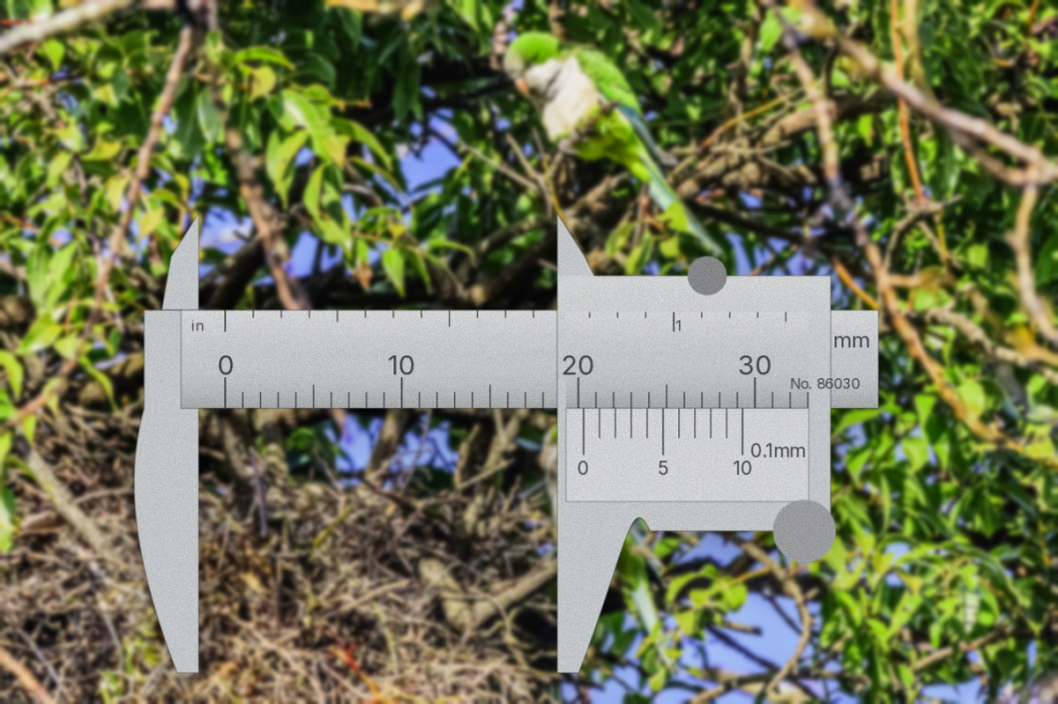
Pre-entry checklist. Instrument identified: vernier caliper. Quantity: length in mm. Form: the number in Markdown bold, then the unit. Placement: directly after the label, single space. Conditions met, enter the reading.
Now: **20.3** mm
